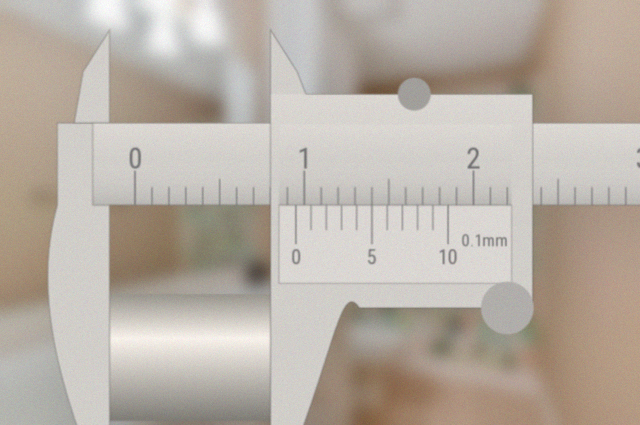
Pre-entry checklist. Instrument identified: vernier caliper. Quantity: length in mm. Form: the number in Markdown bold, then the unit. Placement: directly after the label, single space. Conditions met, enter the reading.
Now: **9.5** mm
